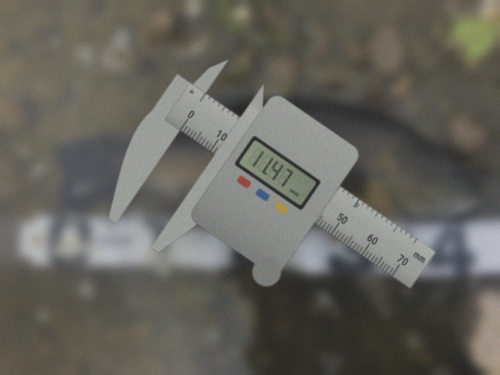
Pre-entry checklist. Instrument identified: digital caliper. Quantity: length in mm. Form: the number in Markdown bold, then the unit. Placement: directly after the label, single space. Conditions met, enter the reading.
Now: **11.47** mm
